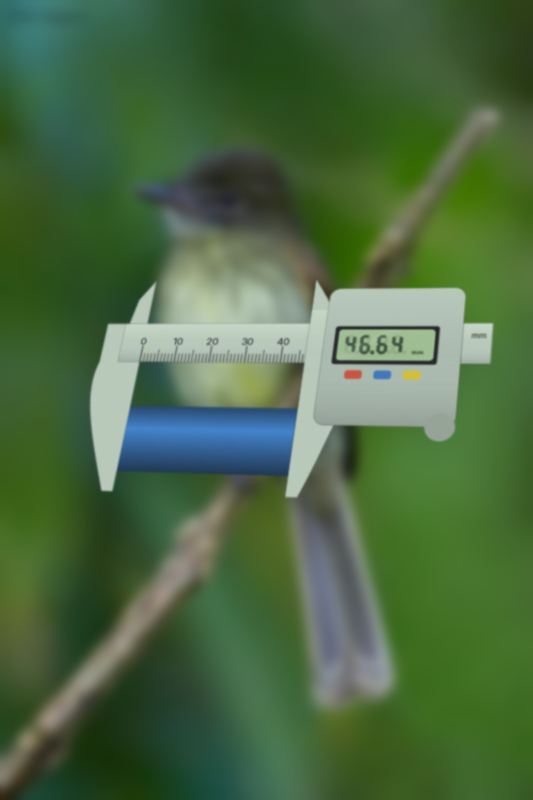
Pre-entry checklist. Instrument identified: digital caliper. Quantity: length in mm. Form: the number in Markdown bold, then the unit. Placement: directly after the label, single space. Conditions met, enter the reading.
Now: **46.64** mm
